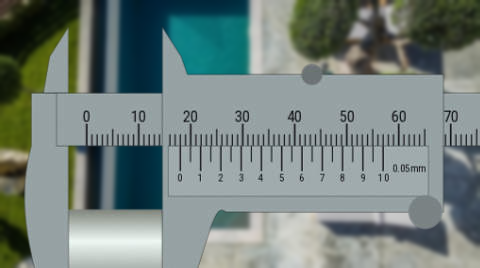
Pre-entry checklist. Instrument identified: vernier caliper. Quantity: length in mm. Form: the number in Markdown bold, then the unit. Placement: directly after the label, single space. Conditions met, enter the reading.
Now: **18.0** mm
